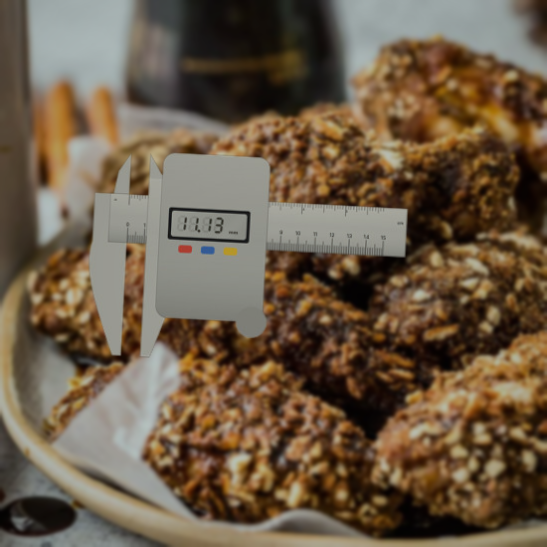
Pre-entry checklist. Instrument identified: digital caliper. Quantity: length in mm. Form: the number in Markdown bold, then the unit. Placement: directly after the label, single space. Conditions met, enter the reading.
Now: **11.13** mm
